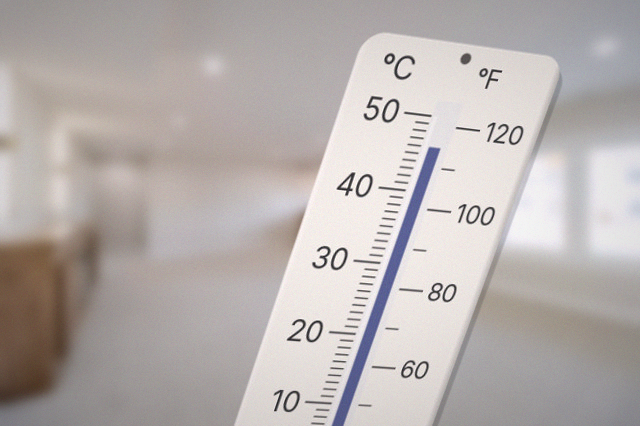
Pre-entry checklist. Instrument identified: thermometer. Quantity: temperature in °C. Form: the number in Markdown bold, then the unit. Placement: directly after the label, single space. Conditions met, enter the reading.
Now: **46** °C
